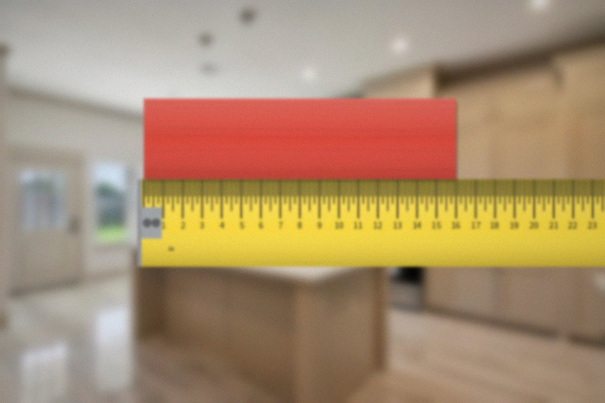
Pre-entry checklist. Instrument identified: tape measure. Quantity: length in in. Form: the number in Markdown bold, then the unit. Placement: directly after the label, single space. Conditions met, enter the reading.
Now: **16** in
